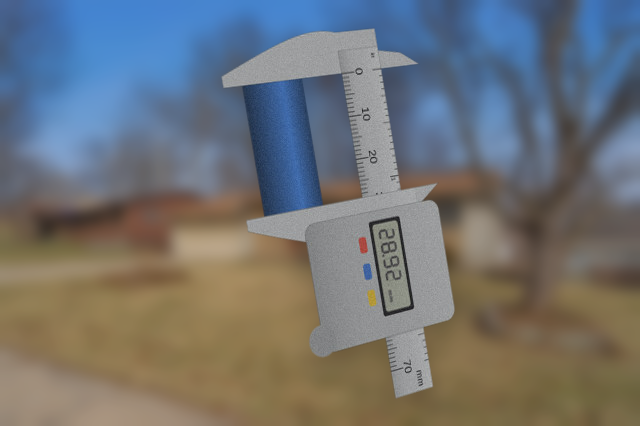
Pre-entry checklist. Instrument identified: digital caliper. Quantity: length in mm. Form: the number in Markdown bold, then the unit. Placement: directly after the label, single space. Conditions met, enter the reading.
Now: **28.92** mm
